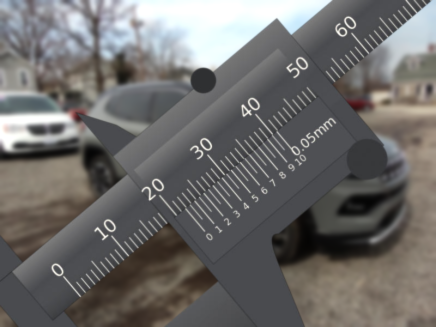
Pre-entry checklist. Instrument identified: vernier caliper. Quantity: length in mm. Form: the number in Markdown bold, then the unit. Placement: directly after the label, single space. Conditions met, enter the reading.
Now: **21.8** mm
